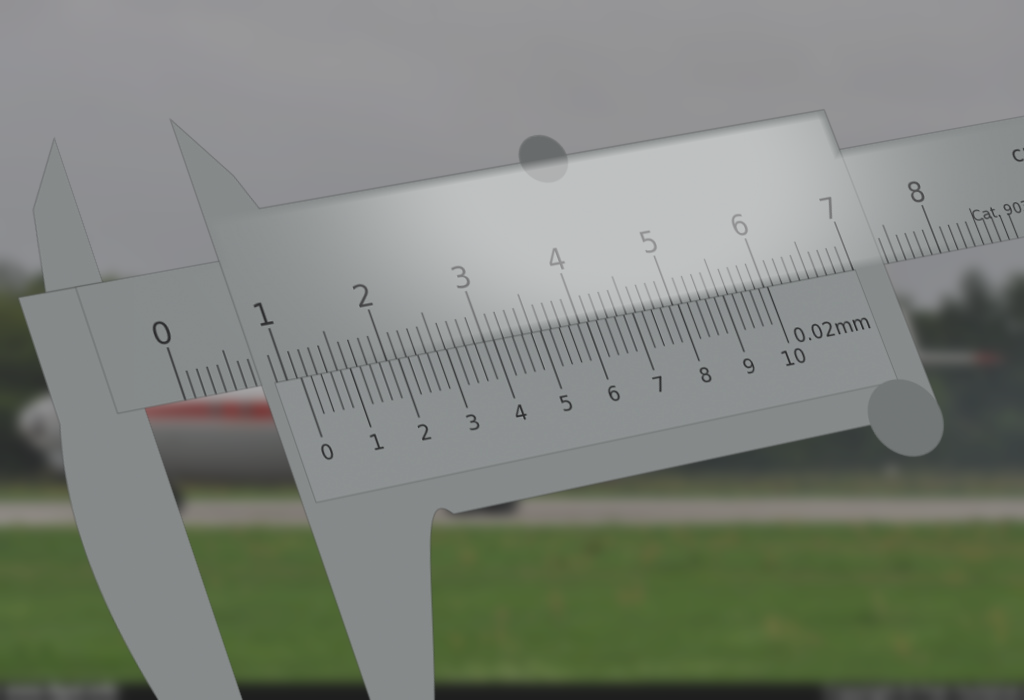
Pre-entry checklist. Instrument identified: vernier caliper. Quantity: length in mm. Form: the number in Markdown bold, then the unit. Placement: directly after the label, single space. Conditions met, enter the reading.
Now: **11.4** mm
